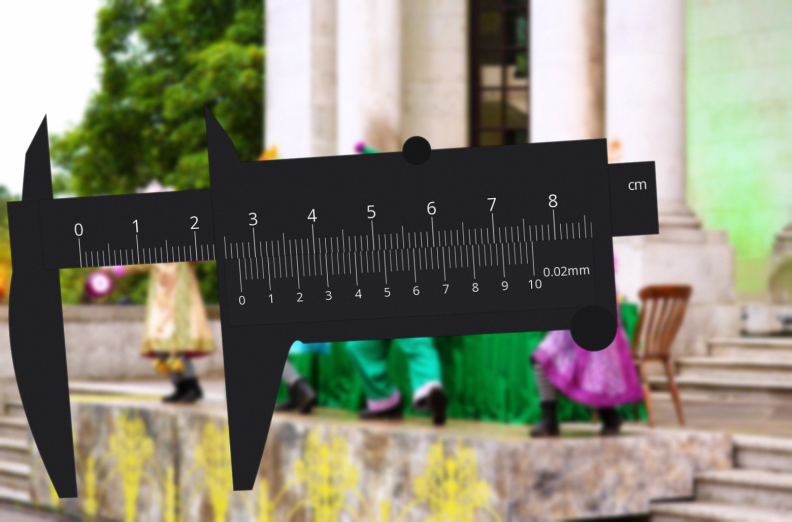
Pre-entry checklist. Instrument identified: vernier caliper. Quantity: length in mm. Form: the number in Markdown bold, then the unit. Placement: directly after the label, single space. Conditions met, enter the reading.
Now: **27.2** mm
